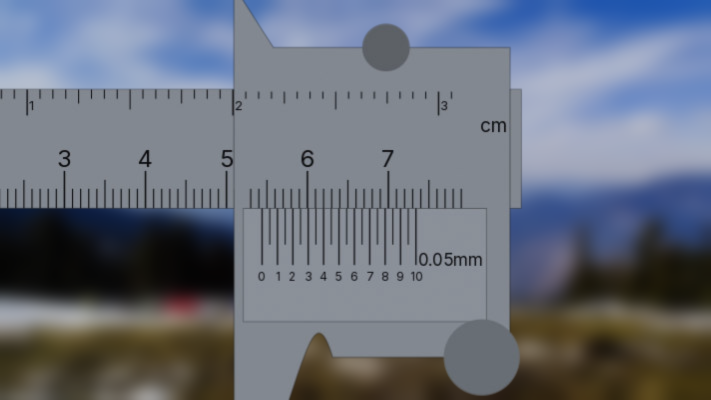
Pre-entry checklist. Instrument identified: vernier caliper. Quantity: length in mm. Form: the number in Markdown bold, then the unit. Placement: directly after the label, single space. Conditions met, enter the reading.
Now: **54.4** mm
